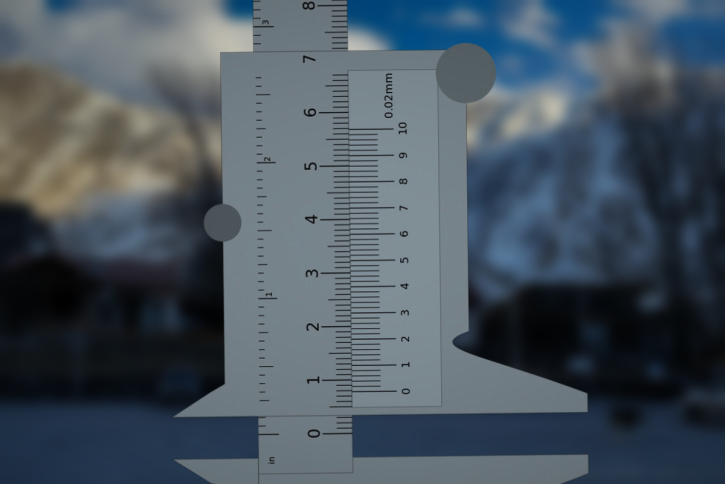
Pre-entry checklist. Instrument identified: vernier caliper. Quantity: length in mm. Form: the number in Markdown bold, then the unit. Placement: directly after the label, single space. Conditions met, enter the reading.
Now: **7.8** mm
